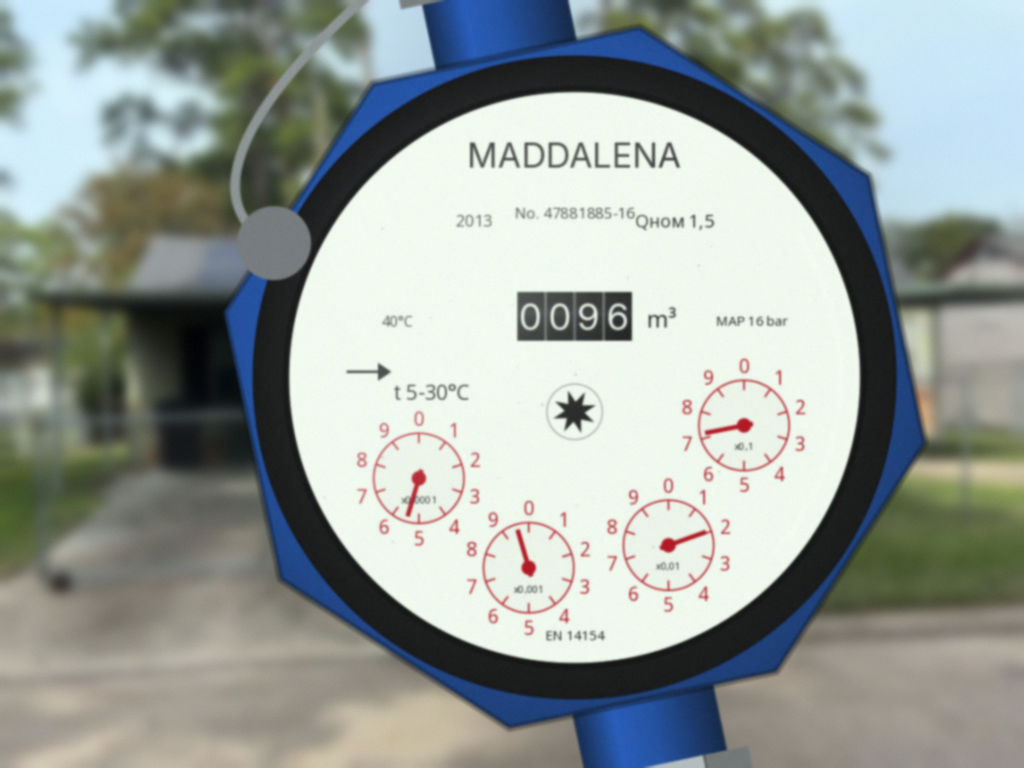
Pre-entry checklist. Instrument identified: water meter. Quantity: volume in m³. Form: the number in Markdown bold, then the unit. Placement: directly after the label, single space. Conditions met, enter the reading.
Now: **96.7195** m³
